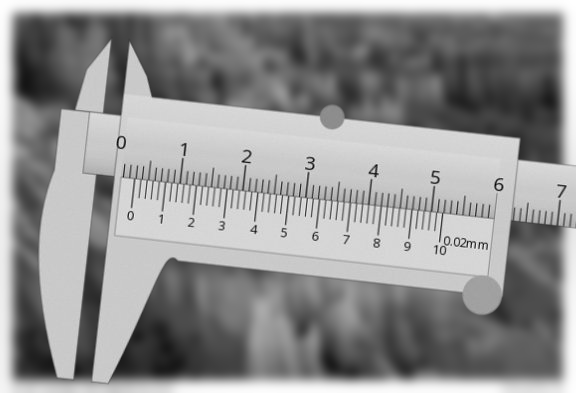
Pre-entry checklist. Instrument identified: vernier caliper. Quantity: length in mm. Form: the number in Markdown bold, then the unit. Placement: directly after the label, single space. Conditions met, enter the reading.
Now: **2.8** mm
